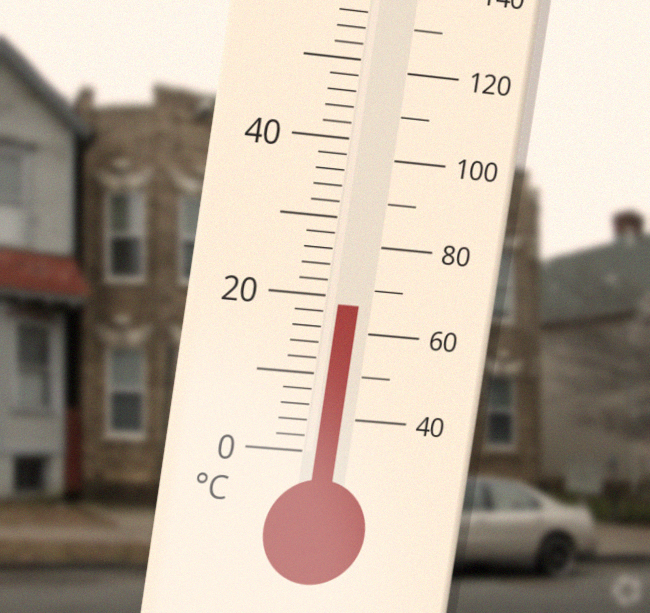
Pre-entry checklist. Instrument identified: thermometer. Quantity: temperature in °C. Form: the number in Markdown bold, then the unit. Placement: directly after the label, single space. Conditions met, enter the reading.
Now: **19** °C
